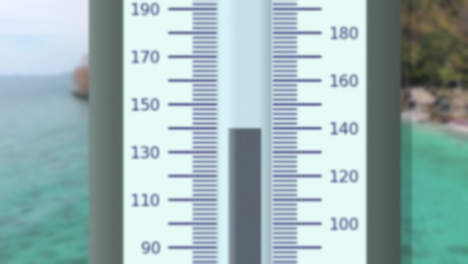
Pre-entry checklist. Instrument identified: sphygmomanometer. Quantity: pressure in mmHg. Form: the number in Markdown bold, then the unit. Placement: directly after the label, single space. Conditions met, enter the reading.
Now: **140** mmHg
